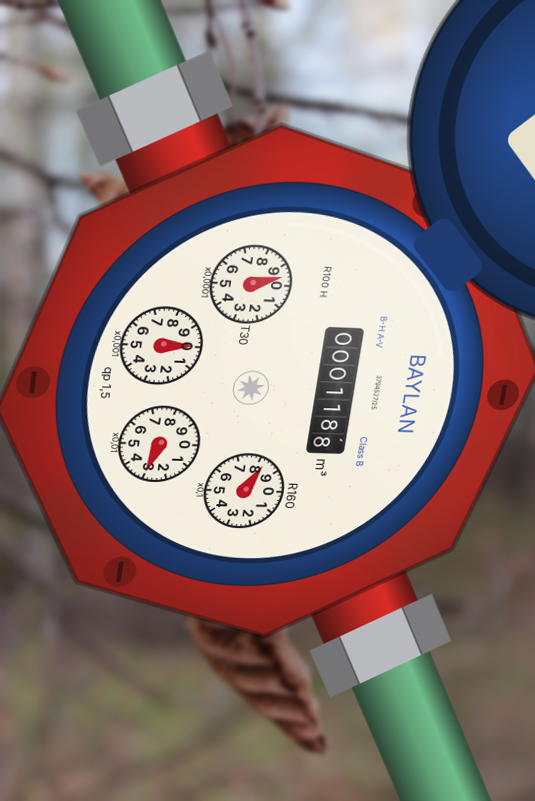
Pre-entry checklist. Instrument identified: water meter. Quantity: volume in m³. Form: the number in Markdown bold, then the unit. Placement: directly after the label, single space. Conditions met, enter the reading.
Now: **1187.8299** m³
